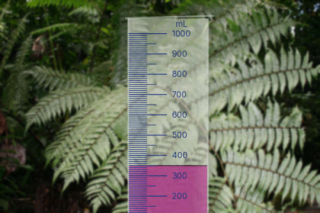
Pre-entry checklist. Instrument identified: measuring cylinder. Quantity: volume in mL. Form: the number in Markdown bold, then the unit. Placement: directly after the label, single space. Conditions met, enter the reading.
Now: **350** mL
